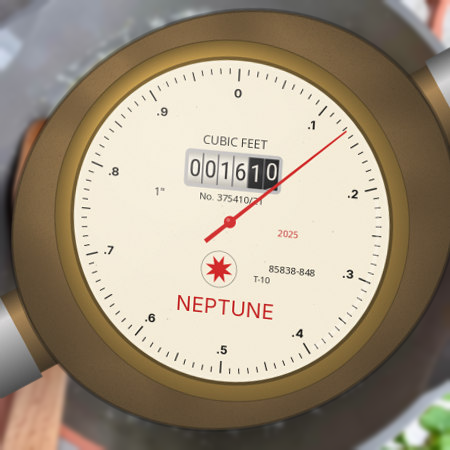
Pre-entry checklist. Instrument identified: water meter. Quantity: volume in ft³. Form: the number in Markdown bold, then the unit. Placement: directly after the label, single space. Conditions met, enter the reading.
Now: **1610.13** ft³
